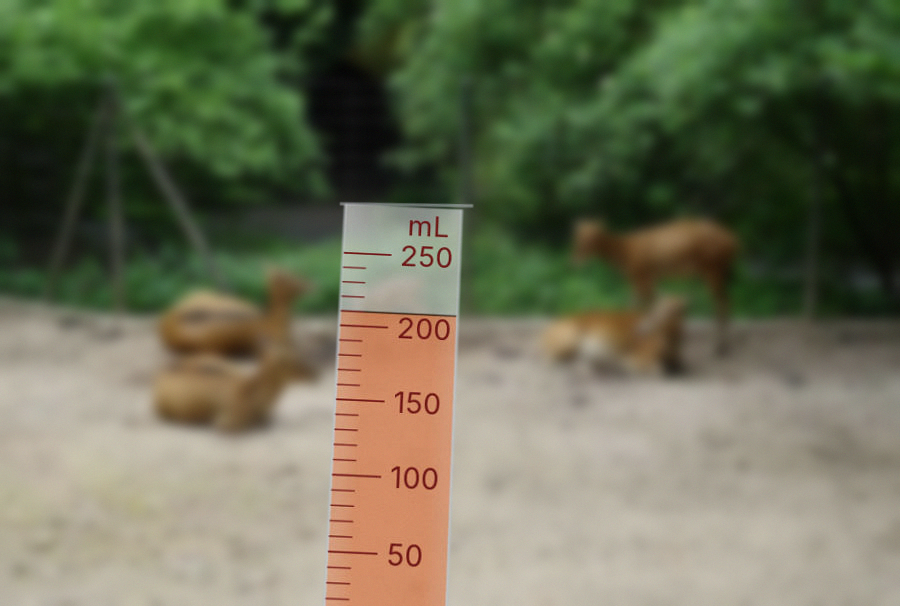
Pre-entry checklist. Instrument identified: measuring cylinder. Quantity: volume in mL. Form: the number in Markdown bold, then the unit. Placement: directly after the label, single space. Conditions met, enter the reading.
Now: **210** mL
